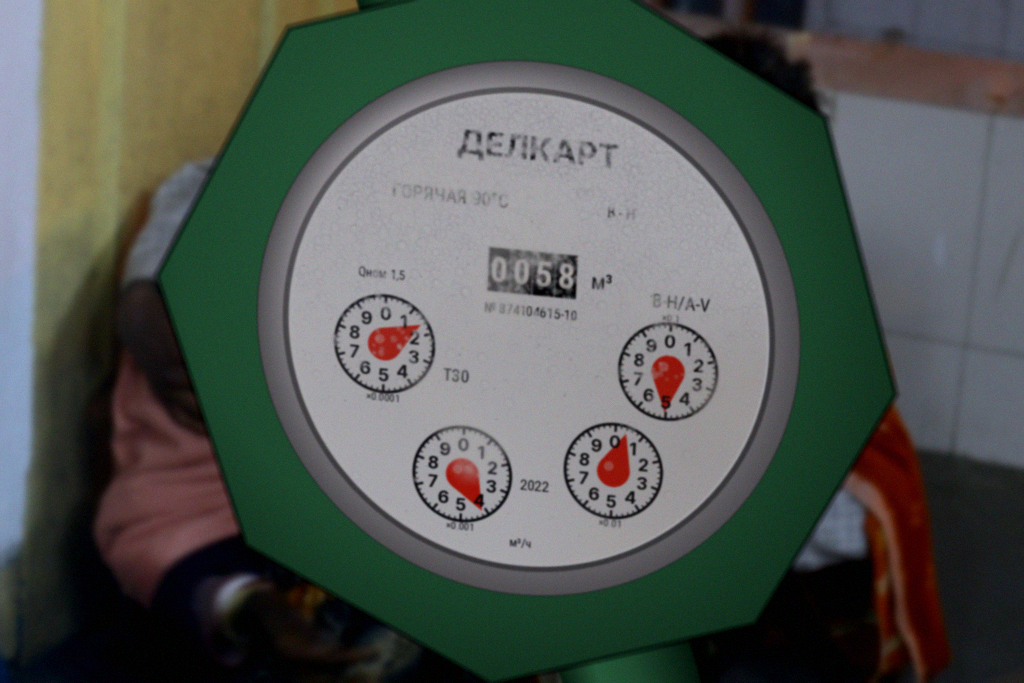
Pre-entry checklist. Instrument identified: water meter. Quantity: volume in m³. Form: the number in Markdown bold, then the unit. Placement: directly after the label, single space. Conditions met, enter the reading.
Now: **58.5041** m³
